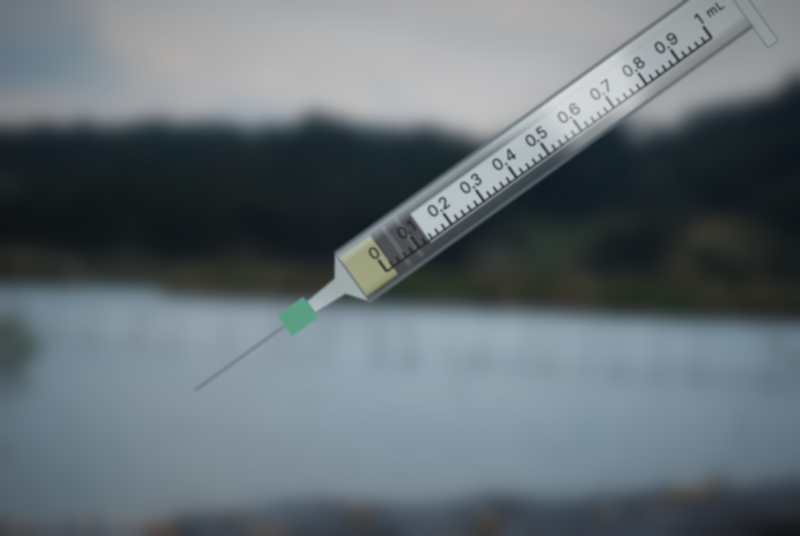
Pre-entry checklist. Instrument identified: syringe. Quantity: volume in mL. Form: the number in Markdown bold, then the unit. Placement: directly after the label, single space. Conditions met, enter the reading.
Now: **0.02** mL
